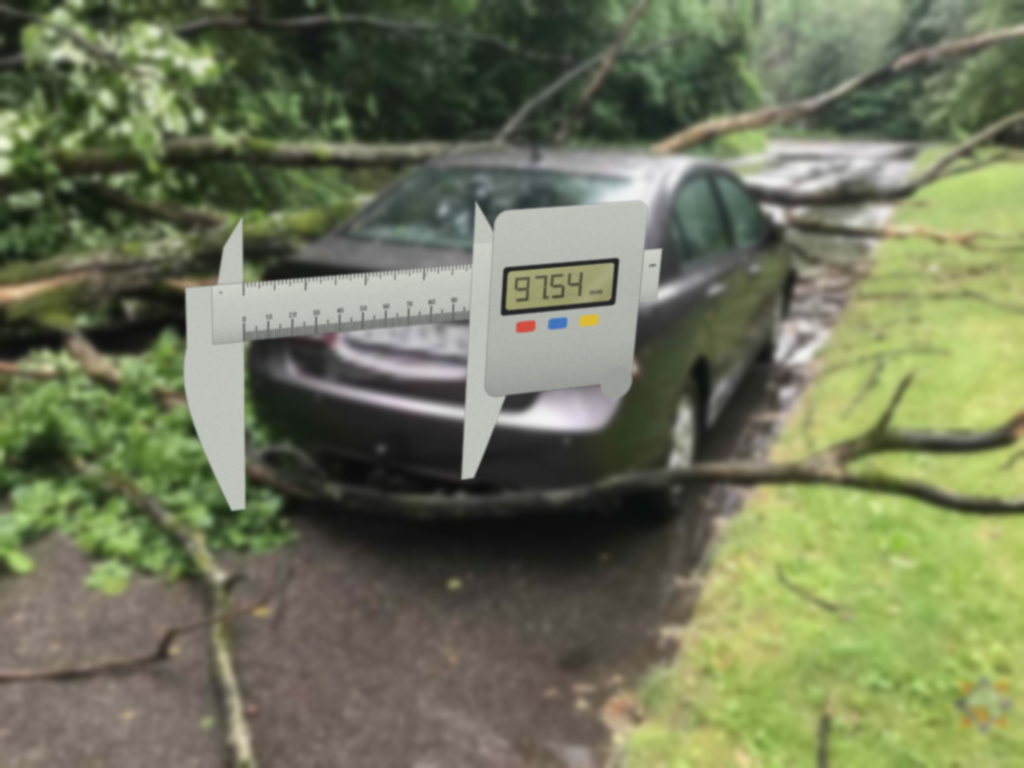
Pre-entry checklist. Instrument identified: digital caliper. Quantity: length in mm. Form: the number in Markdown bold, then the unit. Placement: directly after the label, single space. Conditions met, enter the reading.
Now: **97.54** mm
